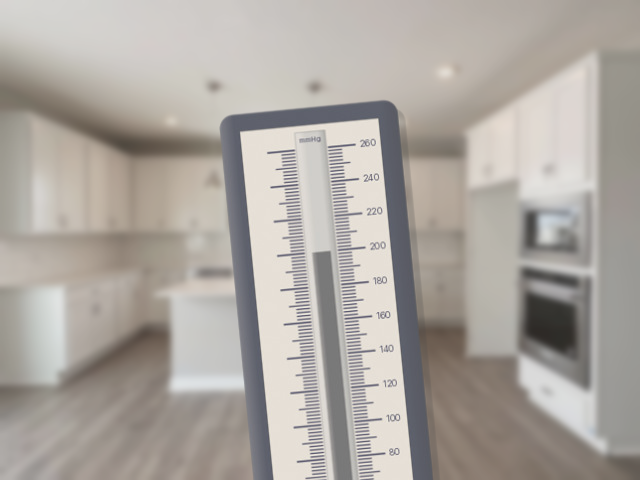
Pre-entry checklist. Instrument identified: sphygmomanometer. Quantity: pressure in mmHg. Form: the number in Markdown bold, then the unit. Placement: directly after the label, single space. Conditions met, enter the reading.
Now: **200** mmHg
